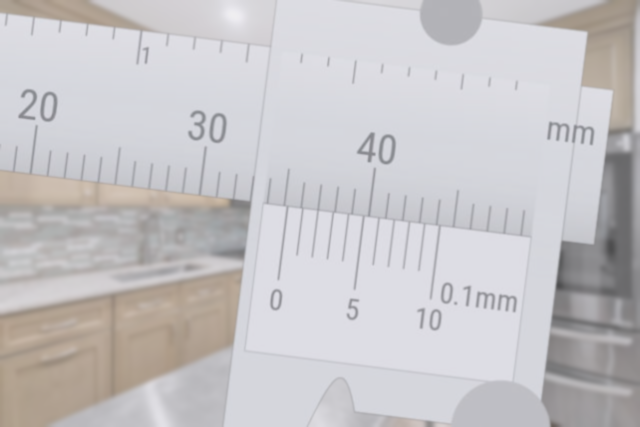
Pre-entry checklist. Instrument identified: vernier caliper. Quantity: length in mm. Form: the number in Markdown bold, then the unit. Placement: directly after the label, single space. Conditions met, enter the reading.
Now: **35.2** mm
